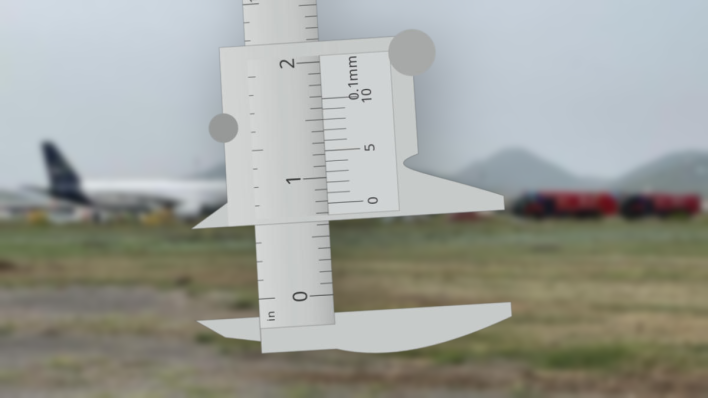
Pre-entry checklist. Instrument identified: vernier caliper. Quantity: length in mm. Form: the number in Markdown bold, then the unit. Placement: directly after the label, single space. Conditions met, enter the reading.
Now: **7.8** mm
